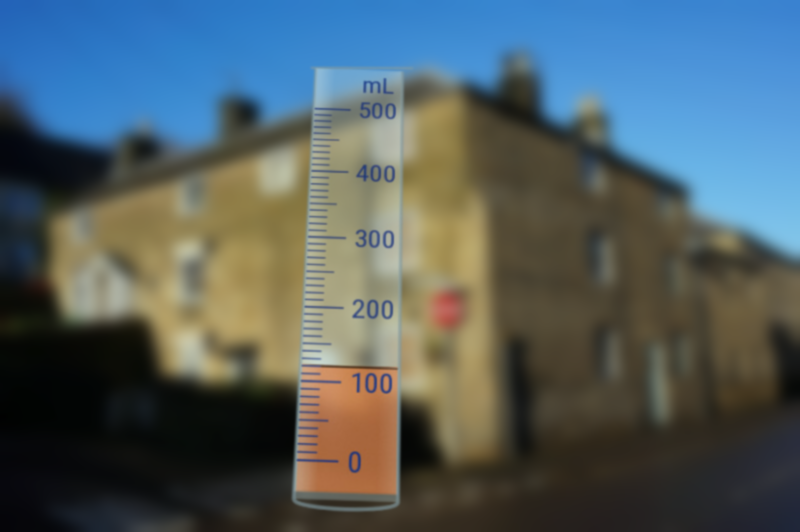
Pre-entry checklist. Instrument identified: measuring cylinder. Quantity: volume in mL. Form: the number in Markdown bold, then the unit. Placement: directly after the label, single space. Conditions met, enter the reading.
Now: **120** mL
